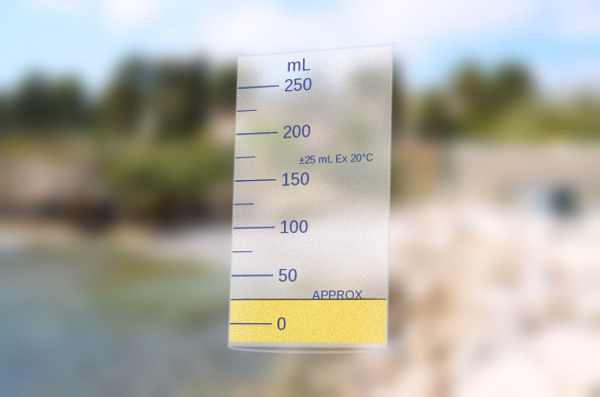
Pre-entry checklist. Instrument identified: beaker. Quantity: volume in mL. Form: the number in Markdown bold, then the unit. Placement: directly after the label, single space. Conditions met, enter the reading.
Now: **25** mL
